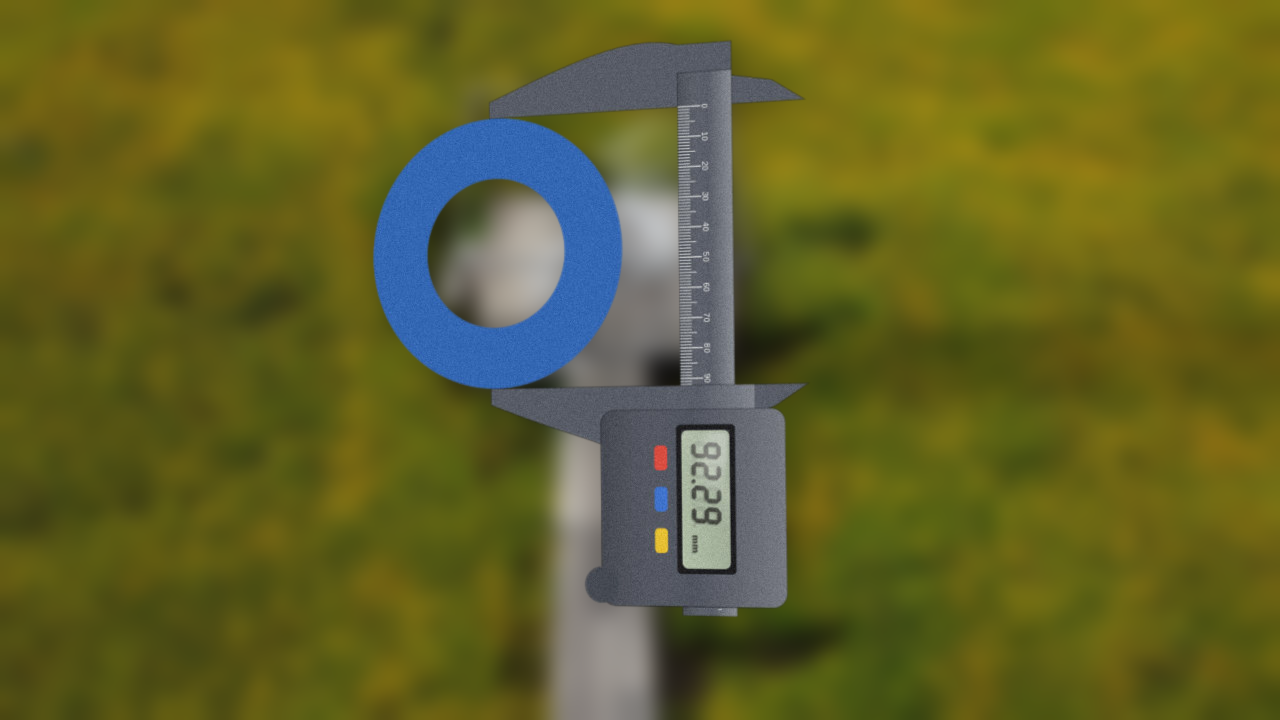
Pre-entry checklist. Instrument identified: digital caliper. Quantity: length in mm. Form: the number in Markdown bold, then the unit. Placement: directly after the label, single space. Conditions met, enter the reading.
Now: **92.29** mm
